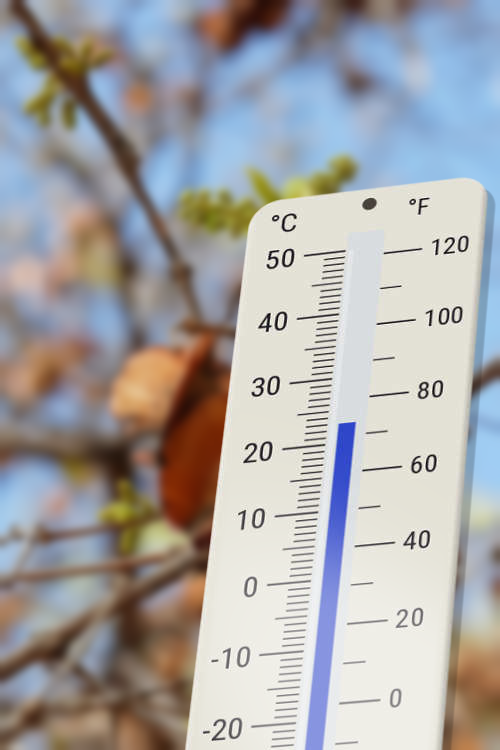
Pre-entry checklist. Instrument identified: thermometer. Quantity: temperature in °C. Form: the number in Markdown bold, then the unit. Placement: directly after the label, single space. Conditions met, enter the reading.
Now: **23** °C
